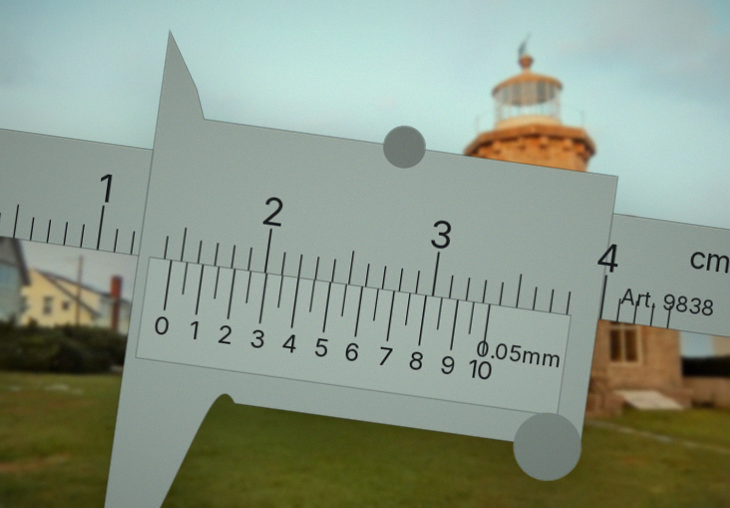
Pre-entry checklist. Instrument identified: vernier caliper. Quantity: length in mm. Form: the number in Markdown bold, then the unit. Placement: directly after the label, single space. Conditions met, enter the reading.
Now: **14.4** mm
